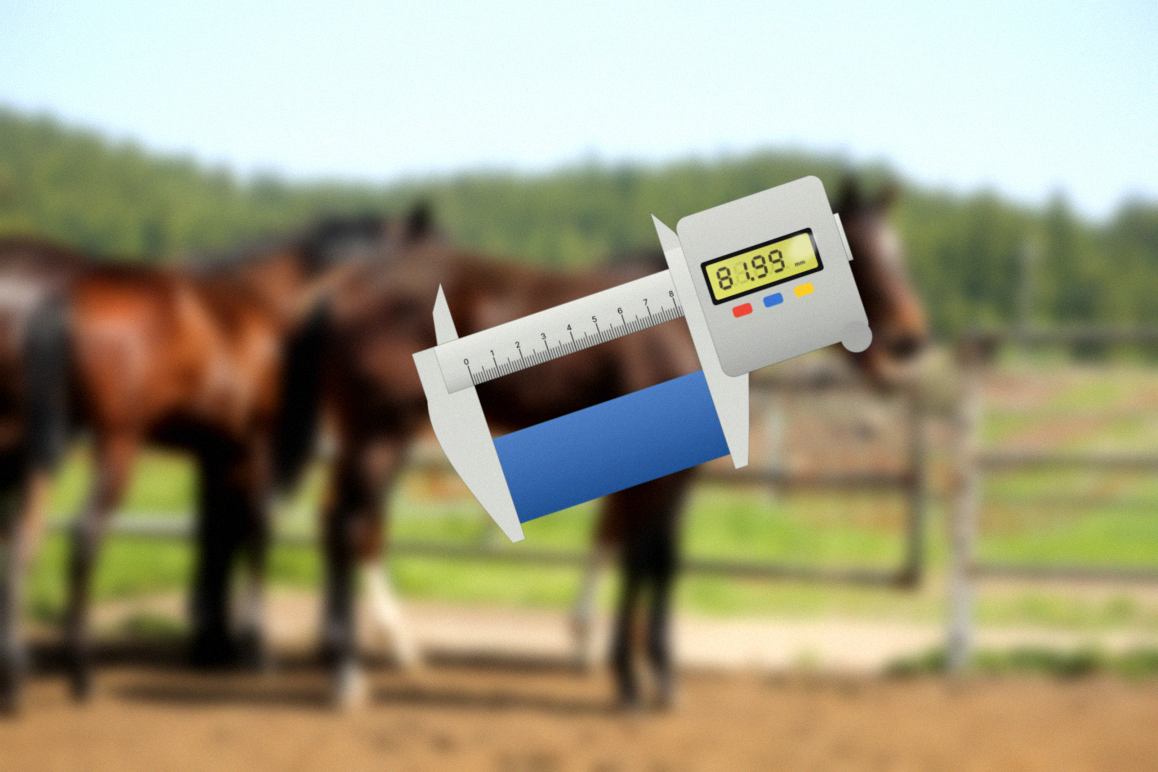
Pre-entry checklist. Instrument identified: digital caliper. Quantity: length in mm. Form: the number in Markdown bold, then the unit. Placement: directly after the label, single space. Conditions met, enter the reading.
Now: **81.99** mm
